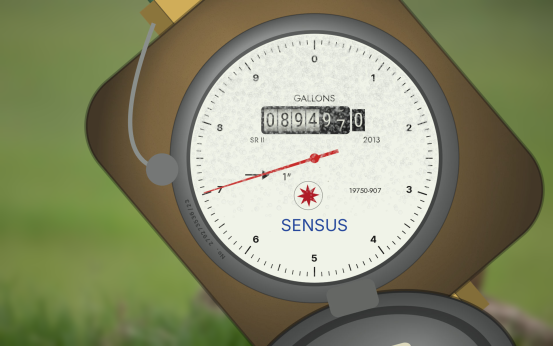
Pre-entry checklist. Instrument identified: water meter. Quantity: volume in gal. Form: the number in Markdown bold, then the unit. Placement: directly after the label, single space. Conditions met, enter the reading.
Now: **894967.0** gal
